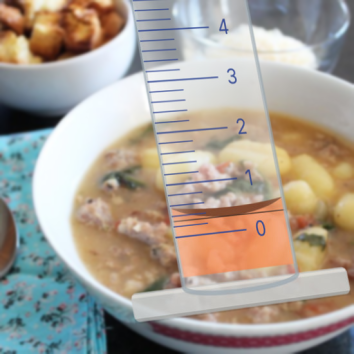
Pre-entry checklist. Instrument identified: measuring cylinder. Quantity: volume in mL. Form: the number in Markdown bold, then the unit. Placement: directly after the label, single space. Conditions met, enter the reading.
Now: **0.3** mL
